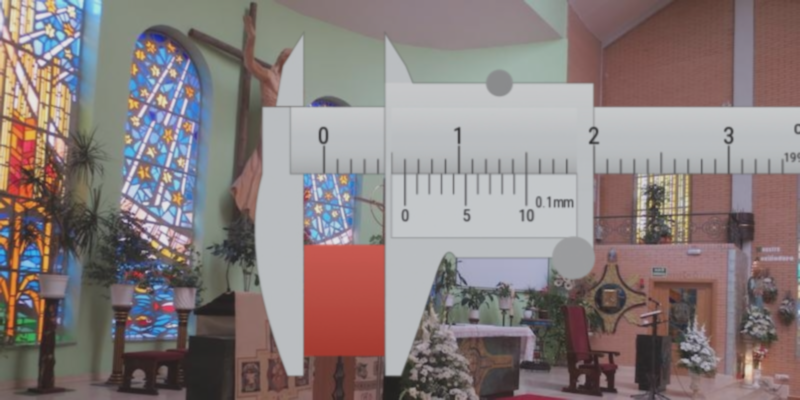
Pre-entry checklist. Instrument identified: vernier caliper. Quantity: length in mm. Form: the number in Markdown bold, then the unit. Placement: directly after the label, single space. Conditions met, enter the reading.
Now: **6.0** mm
